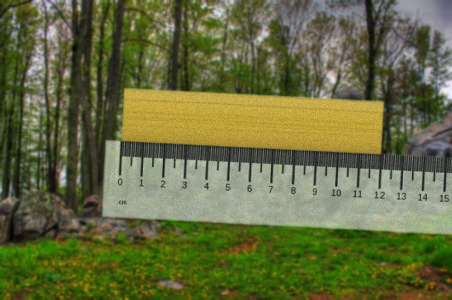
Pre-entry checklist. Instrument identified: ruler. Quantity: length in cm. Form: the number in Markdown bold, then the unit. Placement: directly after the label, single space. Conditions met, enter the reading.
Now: **12** cm
